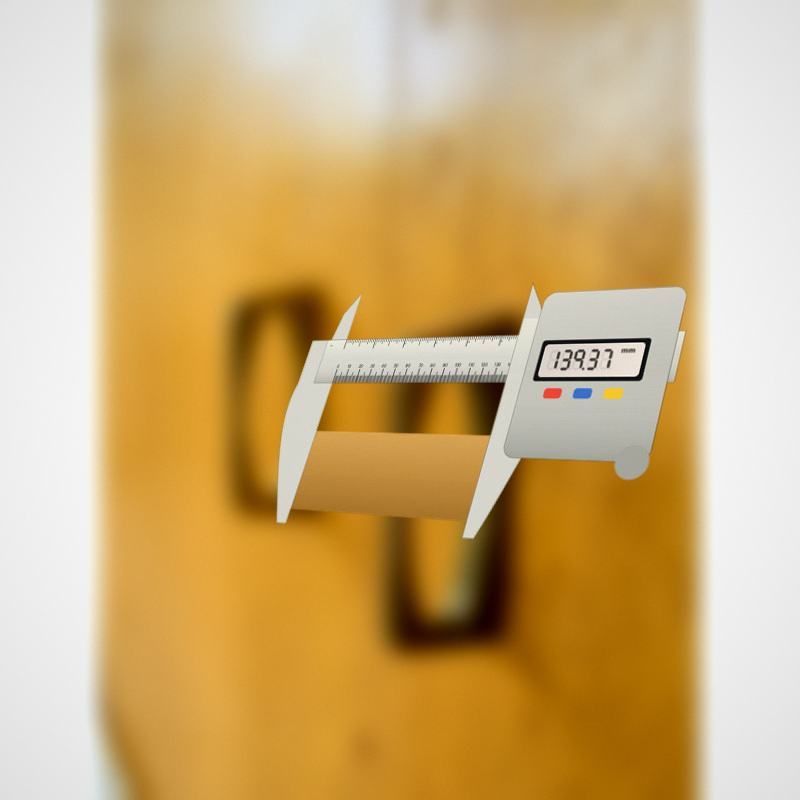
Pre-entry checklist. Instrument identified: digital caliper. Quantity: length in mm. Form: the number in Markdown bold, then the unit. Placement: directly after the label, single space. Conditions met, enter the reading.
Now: **139.37** mm
